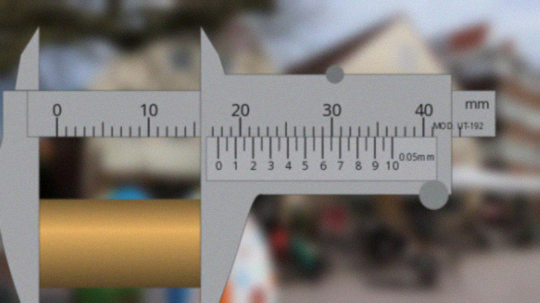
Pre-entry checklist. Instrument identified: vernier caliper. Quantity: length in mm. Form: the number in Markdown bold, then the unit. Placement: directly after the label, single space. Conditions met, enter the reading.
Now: **17.6** mm
